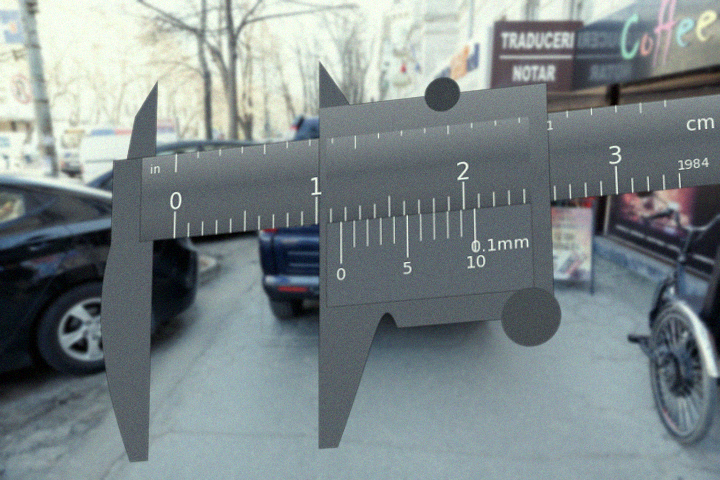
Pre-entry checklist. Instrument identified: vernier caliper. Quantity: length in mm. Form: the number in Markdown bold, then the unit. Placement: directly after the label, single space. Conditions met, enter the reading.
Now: **11.7** mm
